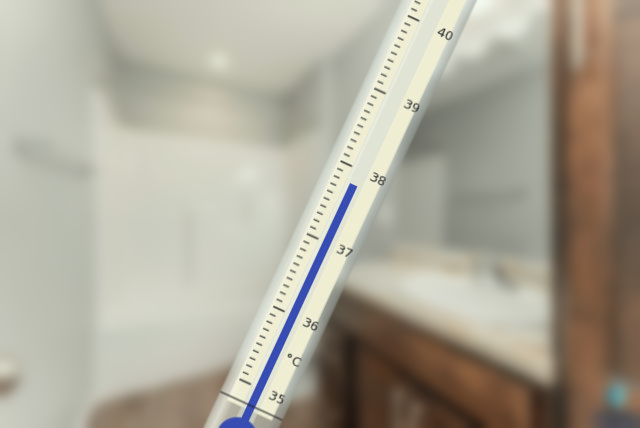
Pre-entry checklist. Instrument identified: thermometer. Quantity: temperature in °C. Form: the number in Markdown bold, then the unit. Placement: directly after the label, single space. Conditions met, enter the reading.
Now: **37.8** °C
